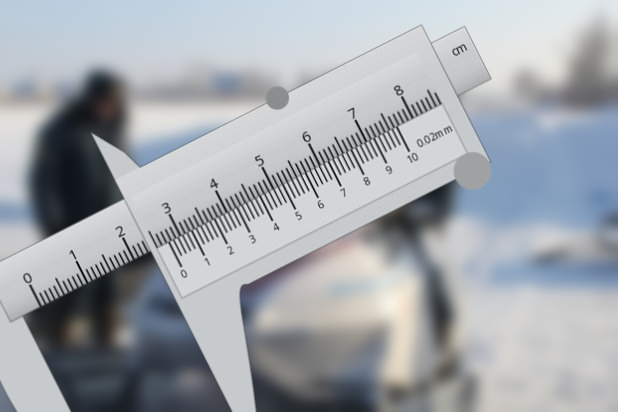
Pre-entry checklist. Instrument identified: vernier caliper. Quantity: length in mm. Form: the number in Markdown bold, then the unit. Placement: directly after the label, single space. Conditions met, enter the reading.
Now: **27.5** mm
